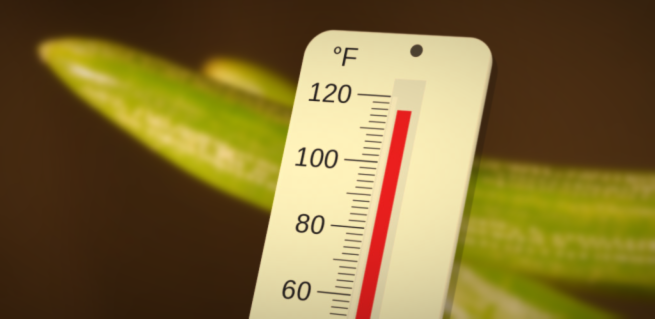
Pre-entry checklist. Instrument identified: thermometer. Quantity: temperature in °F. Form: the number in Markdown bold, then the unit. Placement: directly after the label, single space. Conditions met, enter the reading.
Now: **116** °F
